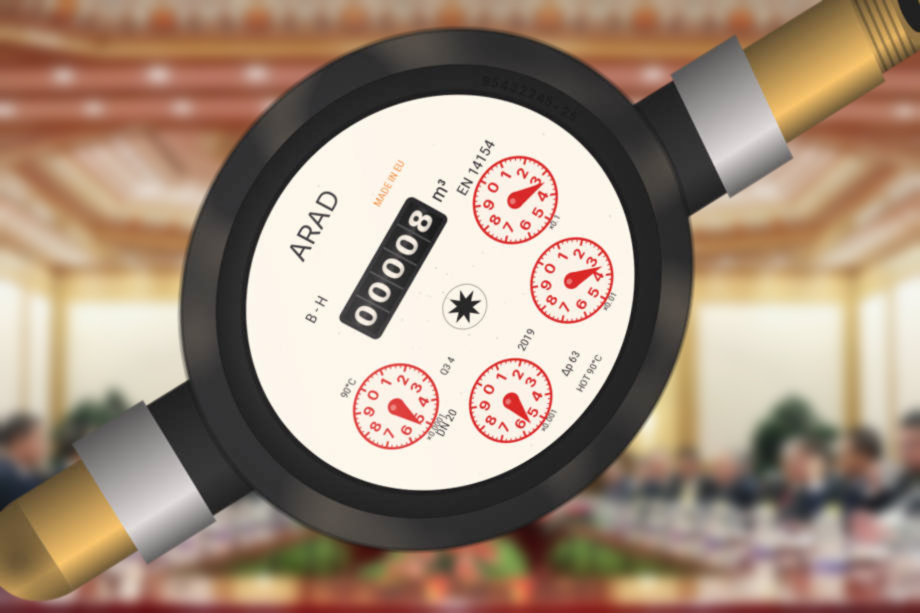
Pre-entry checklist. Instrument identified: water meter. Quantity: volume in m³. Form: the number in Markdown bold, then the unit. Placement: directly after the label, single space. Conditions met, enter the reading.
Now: **8.3355** m³
